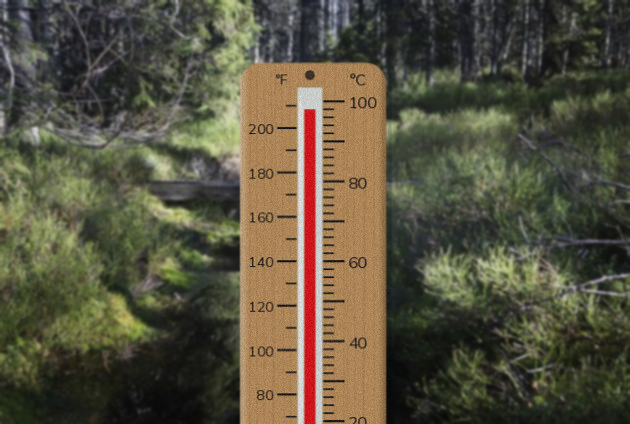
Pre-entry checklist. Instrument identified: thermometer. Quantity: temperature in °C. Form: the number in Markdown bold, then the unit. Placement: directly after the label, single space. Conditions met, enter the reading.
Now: **98** °C
